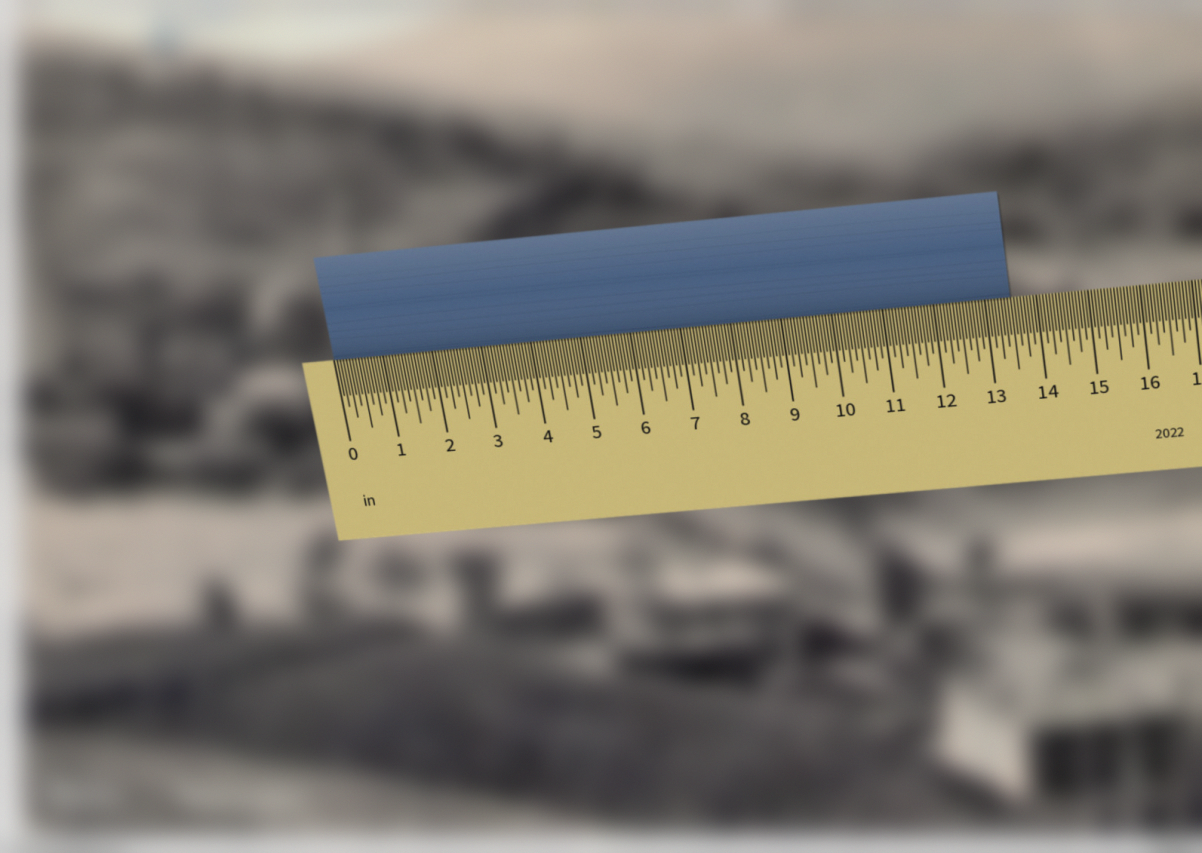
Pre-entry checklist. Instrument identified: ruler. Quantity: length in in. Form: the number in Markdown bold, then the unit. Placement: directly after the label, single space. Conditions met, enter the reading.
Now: **13.5** in
